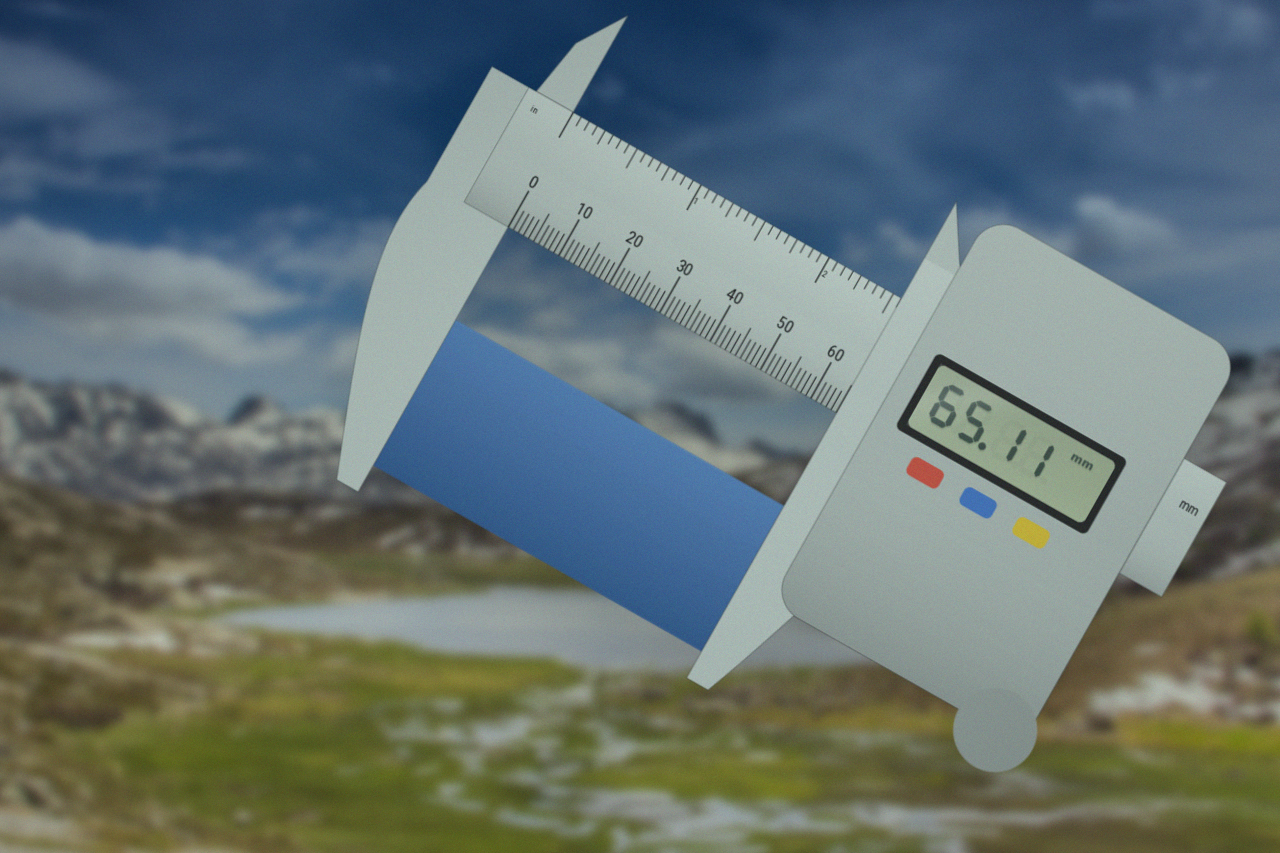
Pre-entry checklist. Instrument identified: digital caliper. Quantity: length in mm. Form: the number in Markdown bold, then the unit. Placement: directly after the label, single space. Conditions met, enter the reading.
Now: **65.11** mm
